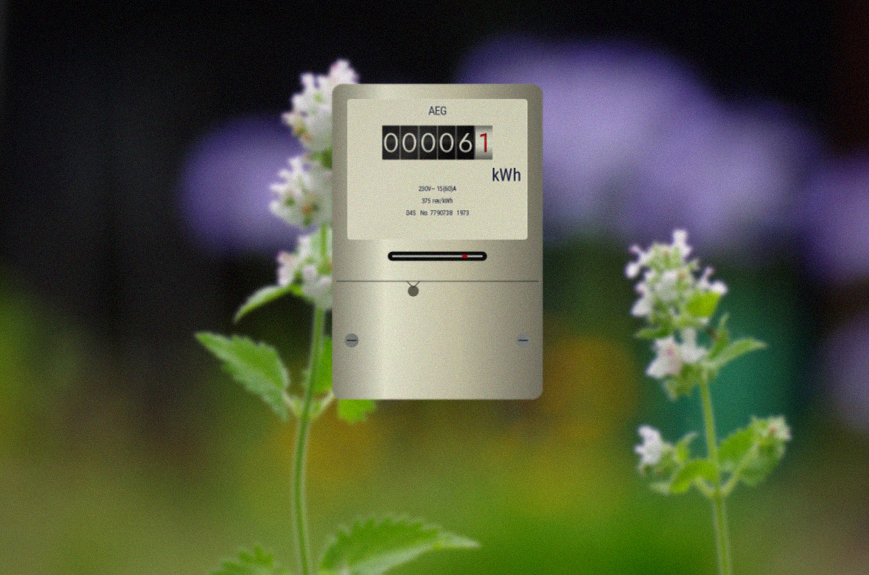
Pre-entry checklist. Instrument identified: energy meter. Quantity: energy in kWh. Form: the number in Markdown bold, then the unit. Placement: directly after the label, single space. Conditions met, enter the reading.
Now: **6.1** kWh
